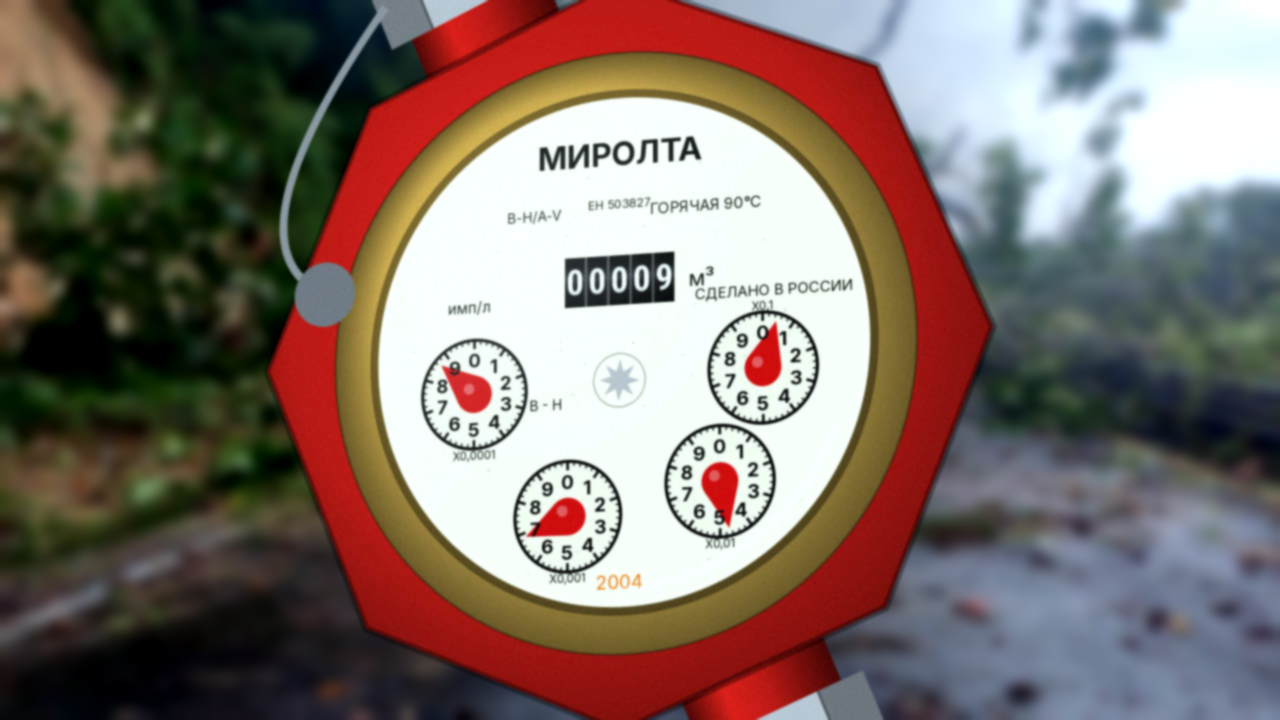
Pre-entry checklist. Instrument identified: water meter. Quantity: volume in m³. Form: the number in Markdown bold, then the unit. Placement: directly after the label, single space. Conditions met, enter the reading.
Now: **9.0468** m³
